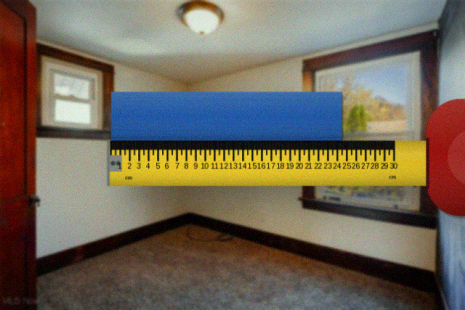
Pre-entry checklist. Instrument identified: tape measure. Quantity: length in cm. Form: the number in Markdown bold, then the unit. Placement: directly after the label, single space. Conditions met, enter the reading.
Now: **24.5** cm
